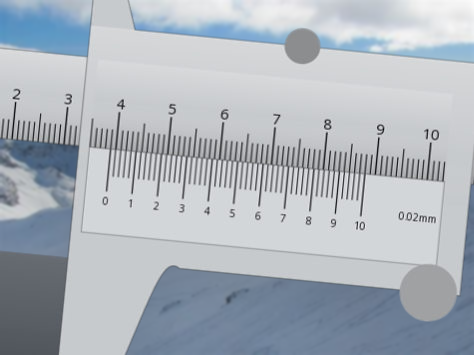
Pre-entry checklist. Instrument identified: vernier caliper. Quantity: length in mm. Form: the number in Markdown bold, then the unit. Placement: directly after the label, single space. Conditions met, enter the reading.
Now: **39.0** mm
